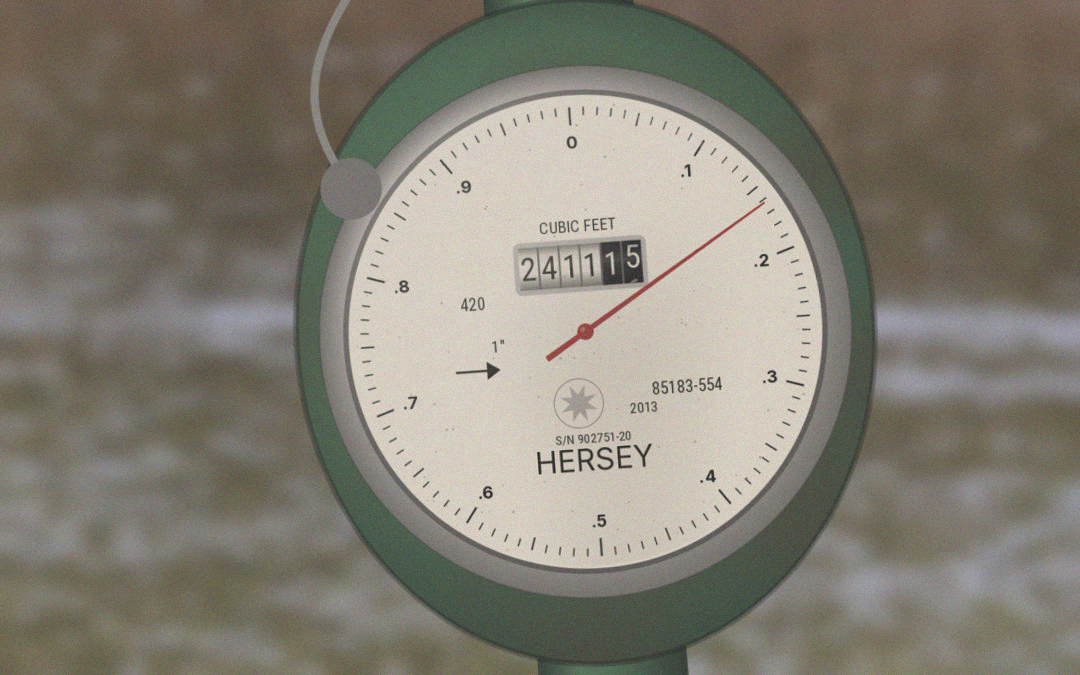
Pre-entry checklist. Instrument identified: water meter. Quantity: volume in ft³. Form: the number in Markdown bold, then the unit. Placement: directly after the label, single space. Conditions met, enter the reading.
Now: **241115.16** ft³
